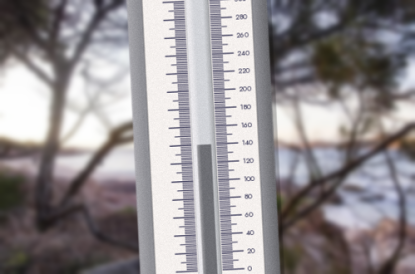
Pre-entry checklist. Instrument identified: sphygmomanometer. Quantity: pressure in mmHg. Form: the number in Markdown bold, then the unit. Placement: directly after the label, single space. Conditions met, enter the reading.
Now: **140** mmHg
